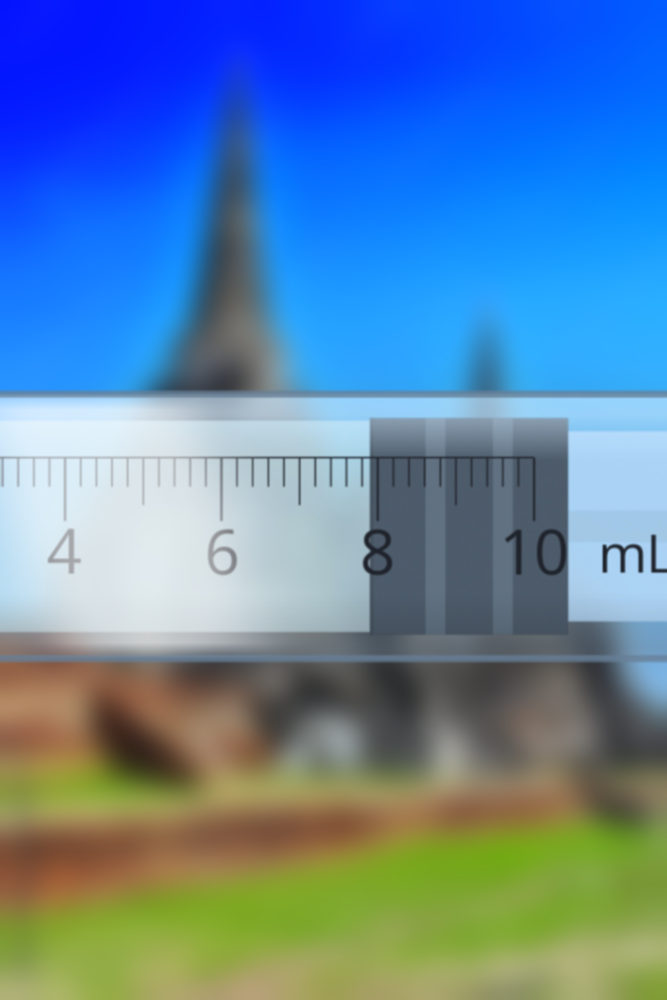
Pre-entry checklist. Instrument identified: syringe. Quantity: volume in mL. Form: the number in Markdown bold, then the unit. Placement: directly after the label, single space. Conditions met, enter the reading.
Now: **7.9** mL
